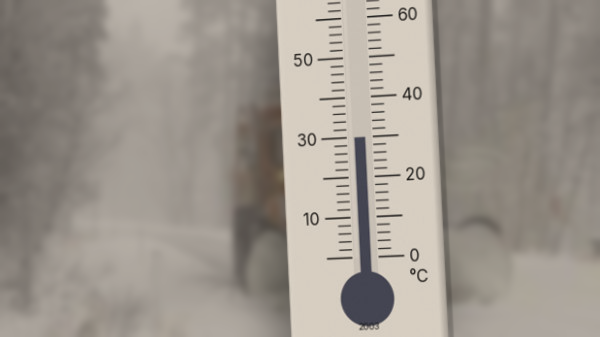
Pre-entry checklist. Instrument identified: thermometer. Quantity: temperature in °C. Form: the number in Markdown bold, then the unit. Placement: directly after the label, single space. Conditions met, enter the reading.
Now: **30** °C
